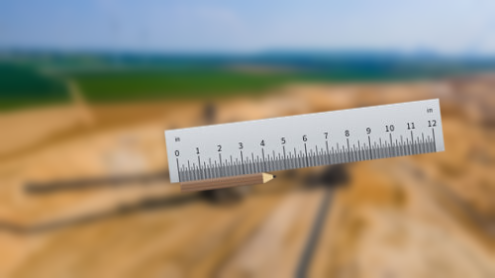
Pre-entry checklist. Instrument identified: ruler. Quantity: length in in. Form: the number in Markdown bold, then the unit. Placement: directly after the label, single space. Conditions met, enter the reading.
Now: **4.5** in
